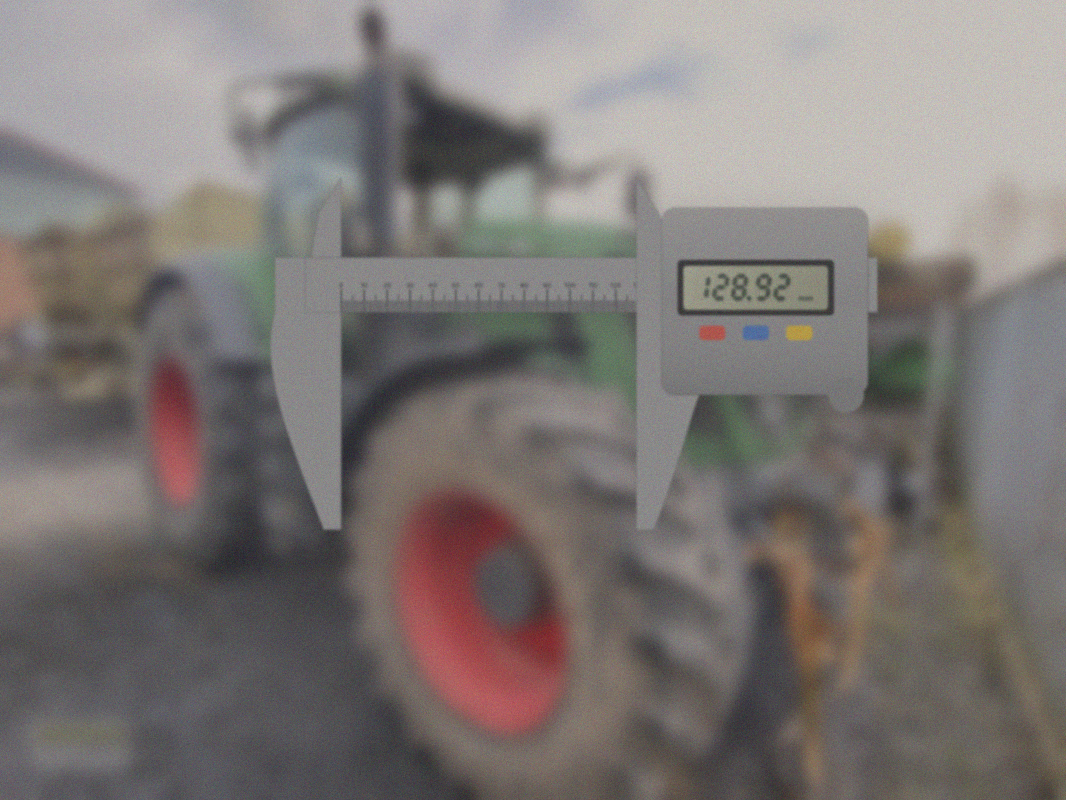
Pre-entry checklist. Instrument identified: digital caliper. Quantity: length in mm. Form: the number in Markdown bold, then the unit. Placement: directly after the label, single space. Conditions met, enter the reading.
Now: **128.92** mm
